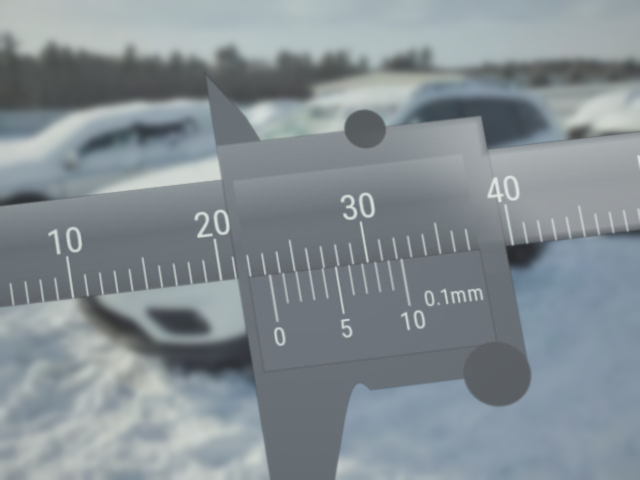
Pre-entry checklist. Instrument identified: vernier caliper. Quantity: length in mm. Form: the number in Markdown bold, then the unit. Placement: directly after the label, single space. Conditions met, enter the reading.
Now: **23.3** mm
